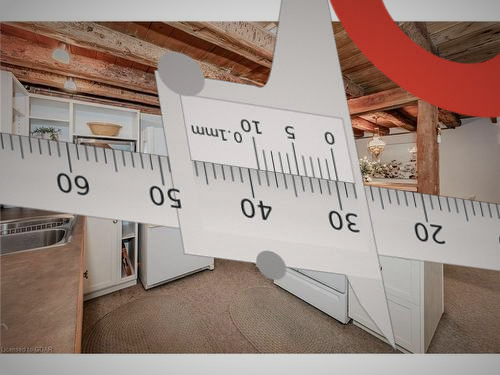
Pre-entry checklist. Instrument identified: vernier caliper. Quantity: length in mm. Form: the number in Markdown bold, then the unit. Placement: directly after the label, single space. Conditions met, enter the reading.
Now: **29.8** mm
